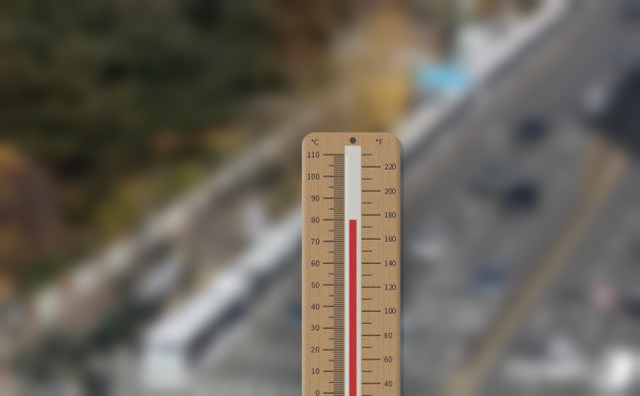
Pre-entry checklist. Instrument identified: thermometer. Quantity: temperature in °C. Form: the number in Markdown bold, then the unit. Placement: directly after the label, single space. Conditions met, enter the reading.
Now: **80** °C
